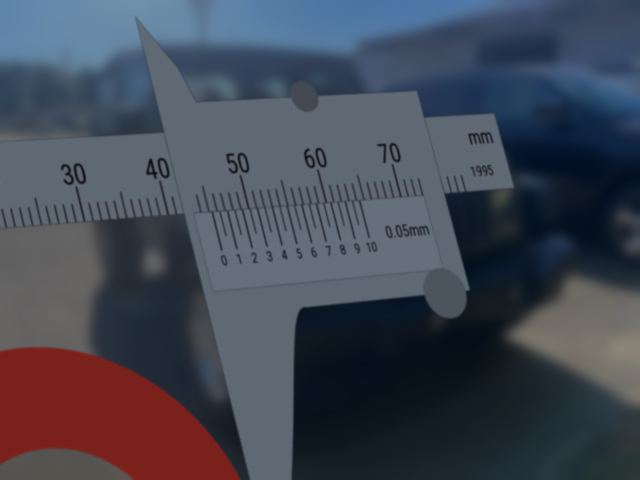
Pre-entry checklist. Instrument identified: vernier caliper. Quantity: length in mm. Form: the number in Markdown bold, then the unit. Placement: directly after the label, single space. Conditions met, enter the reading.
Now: **45.4** mm
